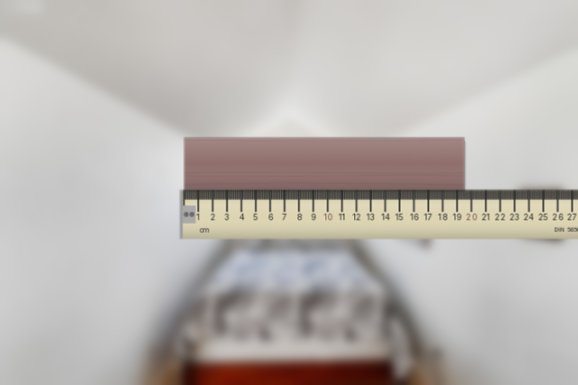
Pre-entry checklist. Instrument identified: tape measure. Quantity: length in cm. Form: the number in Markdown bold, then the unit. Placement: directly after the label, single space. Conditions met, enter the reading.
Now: **19.5** cm
